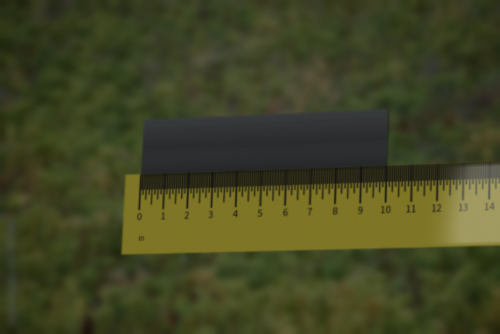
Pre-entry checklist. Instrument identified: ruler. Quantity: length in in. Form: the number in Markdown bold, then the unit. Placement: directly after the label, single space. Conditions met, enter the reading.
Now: **10** in
